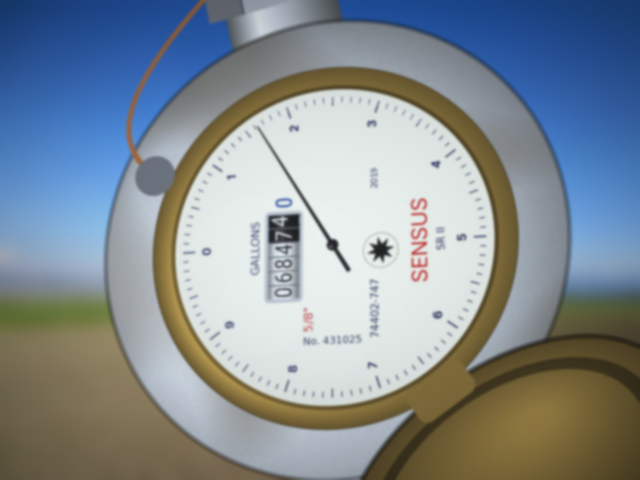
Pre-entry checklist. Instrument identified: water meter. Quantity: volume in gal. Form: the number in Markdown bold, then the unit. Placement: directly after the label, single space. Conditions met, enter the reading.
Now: **684741.6** gal
